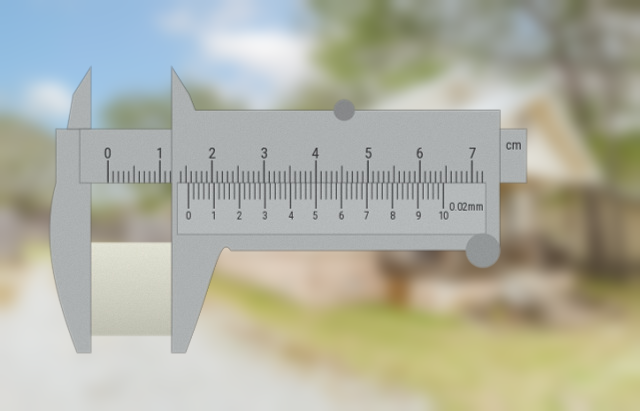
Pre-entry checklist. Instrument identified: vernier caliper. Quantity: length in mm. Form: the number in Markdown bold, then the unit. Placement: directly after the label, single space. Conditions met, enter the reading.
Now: **15.5** mm
